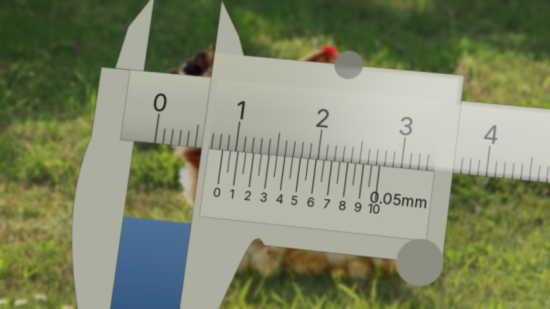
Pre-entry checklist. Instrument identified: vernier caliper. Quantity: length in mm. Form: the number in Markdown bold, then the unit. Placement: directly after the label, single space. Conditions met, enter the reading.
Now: **8.4** mm
